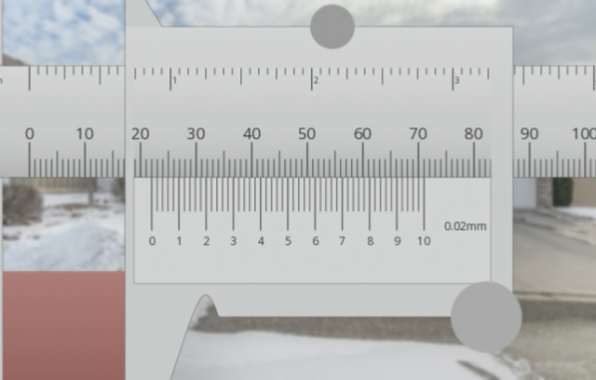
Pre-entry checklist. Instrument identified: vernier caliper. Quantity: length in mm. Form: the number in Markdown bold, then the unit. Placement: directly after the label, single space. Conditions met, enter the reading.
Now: **22.0** mm
